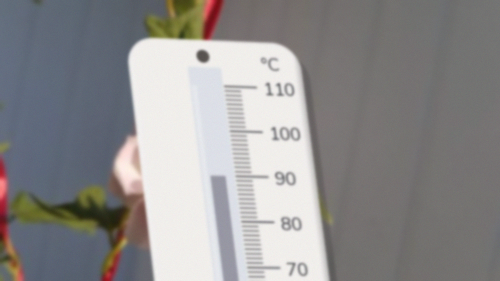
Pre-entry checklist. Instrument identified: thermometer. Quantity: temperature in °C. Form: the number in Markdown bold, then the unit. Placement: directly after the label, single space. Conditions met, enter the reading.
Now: **90** °C
